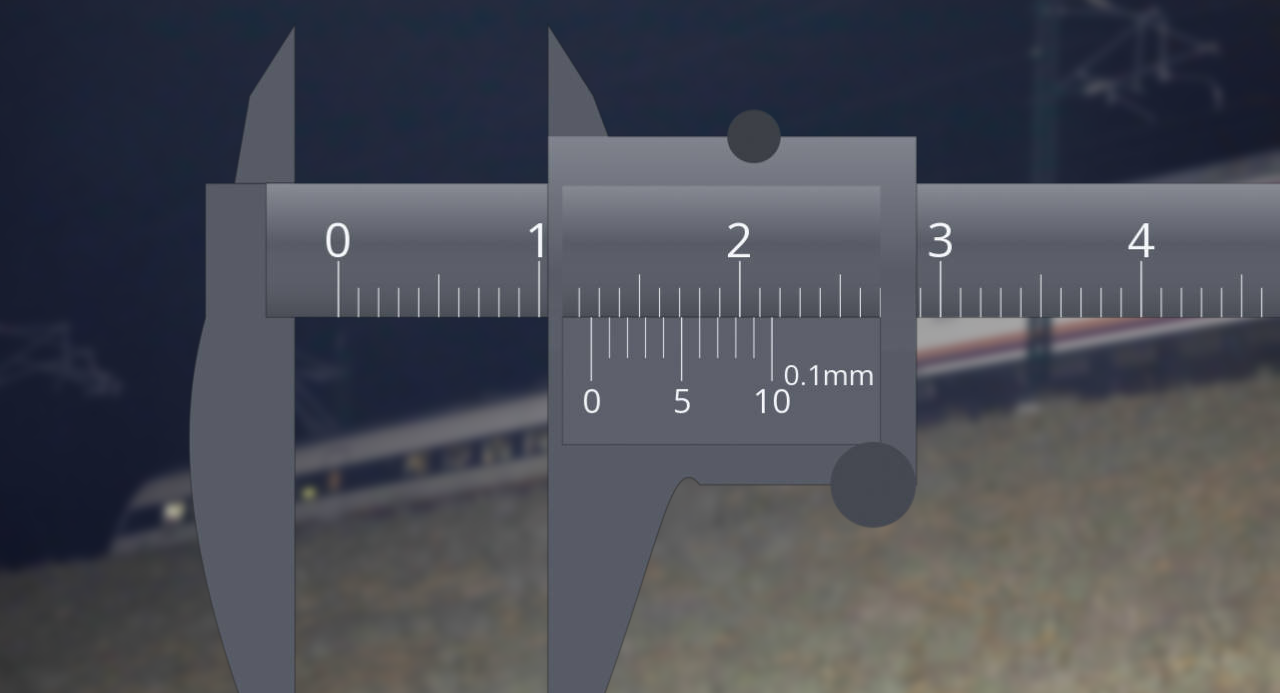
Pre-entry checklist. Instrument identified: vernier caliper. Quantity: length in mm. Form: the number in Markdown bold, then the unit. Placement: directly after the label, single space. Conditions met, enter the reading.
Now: **12.6** mm
